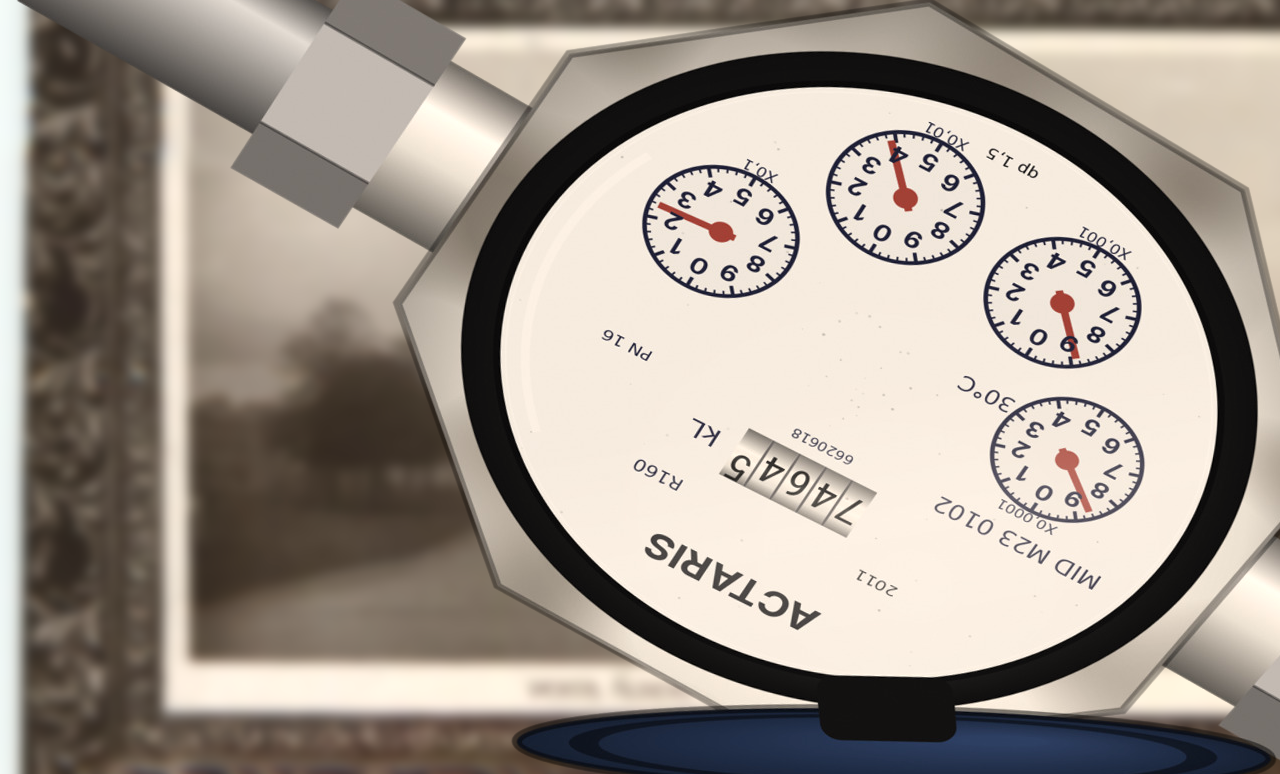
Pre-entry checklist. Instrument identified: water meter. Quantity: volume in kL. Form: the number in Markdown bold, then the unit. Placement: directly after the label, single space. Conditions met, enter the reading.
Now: **74645.2388** kL
